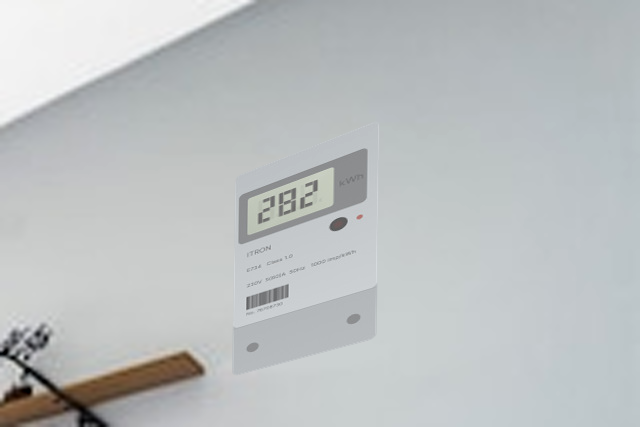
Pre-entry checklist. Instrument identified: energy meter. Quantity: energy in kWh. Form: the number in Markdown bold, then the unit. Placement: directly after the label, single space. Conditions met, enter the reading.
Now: **282** kWh
